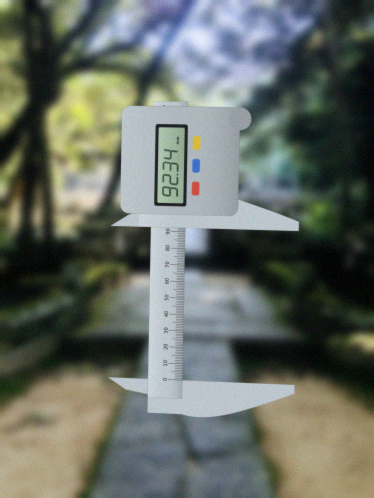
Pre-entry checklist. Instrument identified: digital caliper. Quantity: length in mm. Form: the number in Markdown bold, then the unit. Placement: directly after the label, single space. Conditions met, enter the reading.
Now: **92.34** mm
